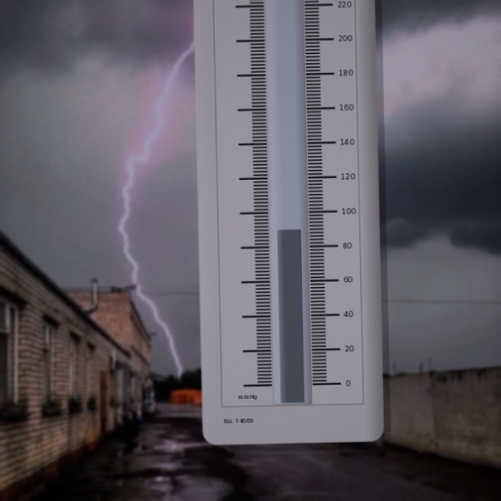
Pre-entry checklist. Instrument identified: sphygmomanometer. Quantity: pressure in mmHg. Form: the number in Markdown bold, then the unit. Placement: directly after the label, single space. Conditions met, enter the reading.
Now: **90** mmHg
